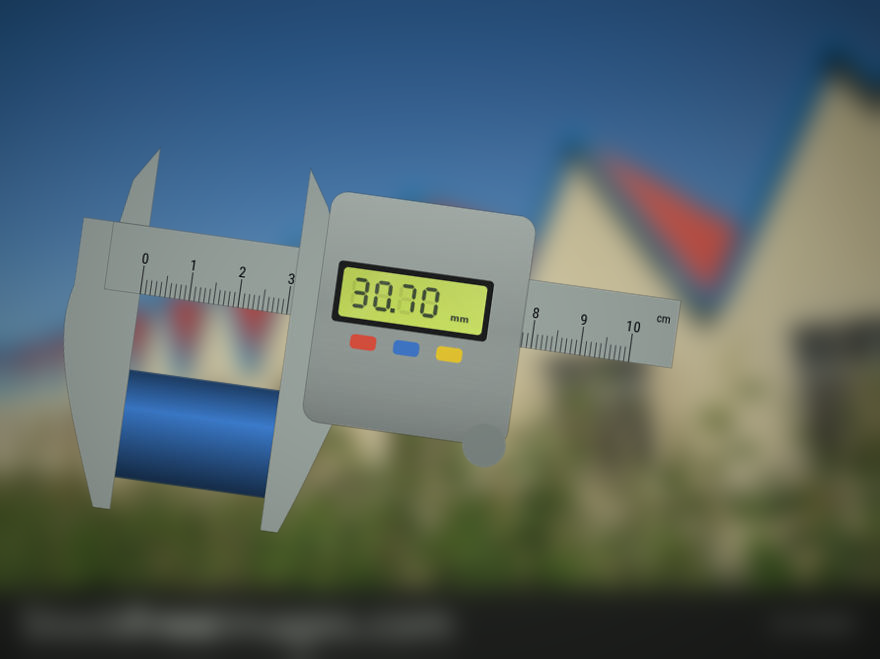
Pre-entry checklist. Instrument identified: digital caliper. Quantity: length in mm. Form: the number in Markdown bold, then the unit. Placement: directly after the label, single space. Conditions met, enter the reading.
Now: **30.70** mm
